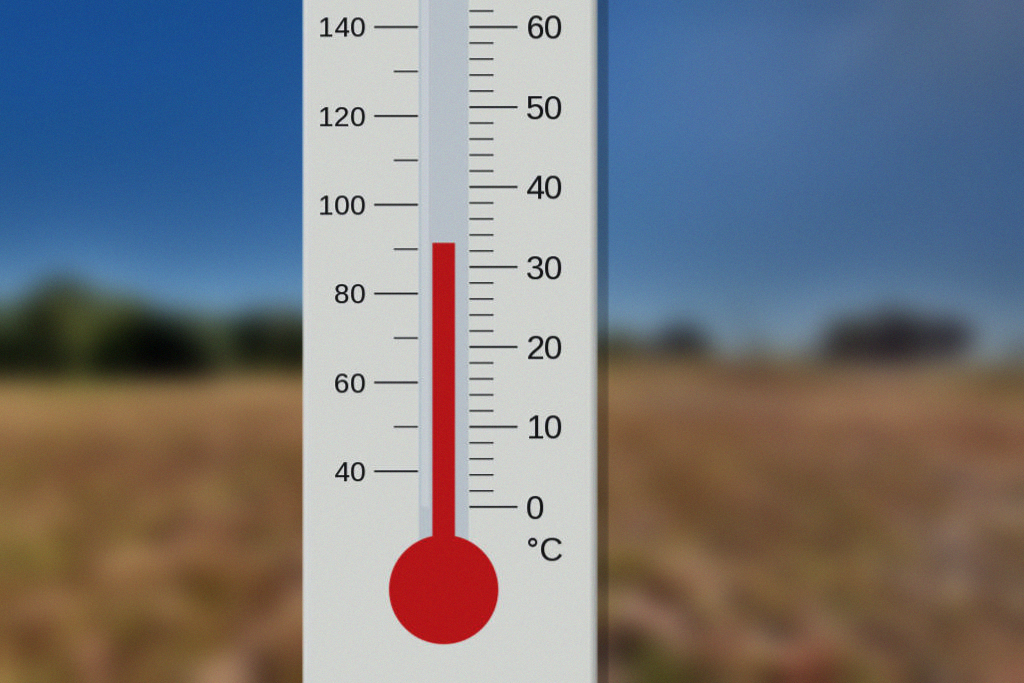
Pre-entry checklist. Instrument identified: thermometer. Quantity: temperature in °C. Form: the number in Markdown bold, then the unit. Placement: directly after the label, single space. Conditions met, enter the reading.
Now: **33** °C
